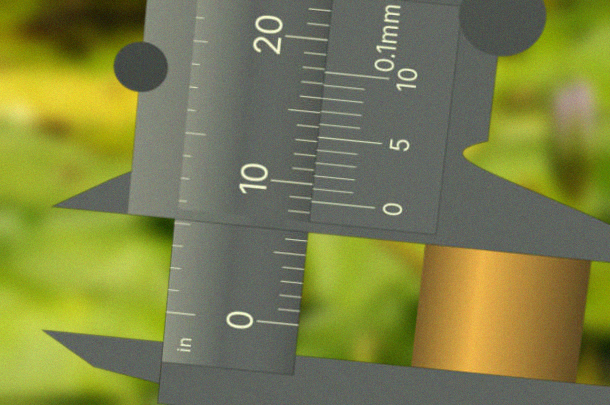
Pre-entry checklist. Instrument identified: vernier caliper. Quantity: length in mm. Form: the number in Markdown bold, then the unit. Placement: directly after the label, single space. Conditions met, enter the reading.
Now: **8.8** mm
